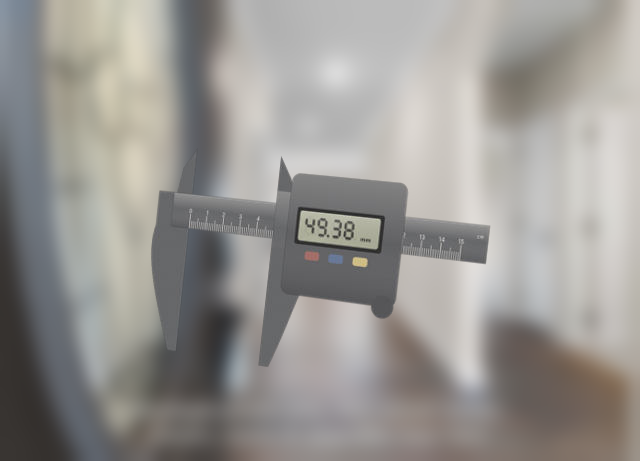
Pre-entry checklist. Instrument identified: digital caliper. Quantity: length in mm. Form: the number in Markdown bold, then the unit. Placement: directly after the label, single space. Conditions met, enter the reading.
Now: **49.38** mm
